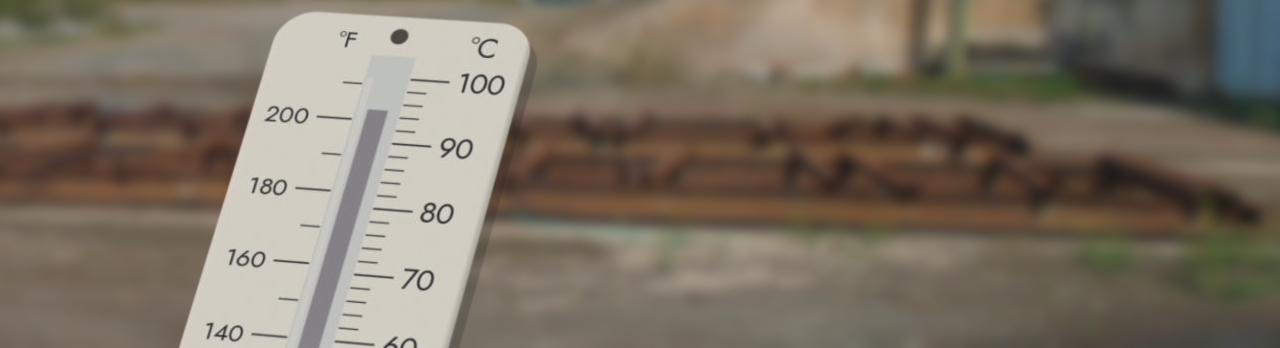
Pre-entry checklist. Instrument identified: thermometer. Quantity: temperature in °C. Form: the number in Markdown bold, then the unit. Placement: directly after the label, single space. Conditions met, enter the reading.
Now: **95** °C
